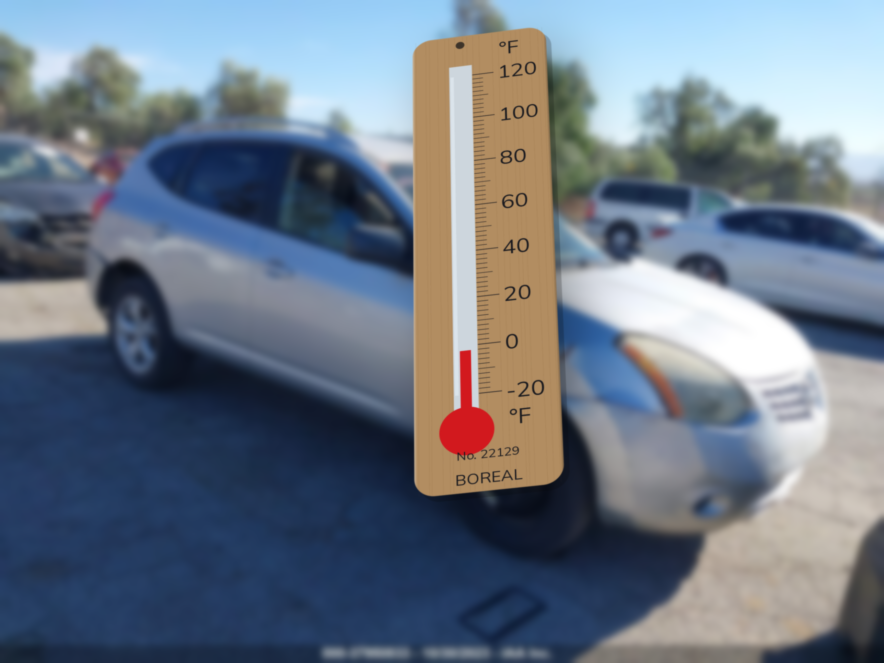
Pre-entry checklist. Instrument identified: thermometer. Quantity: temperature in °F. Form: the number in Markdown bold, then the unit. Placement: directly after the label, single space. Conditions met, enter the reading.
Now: **-2** °F
